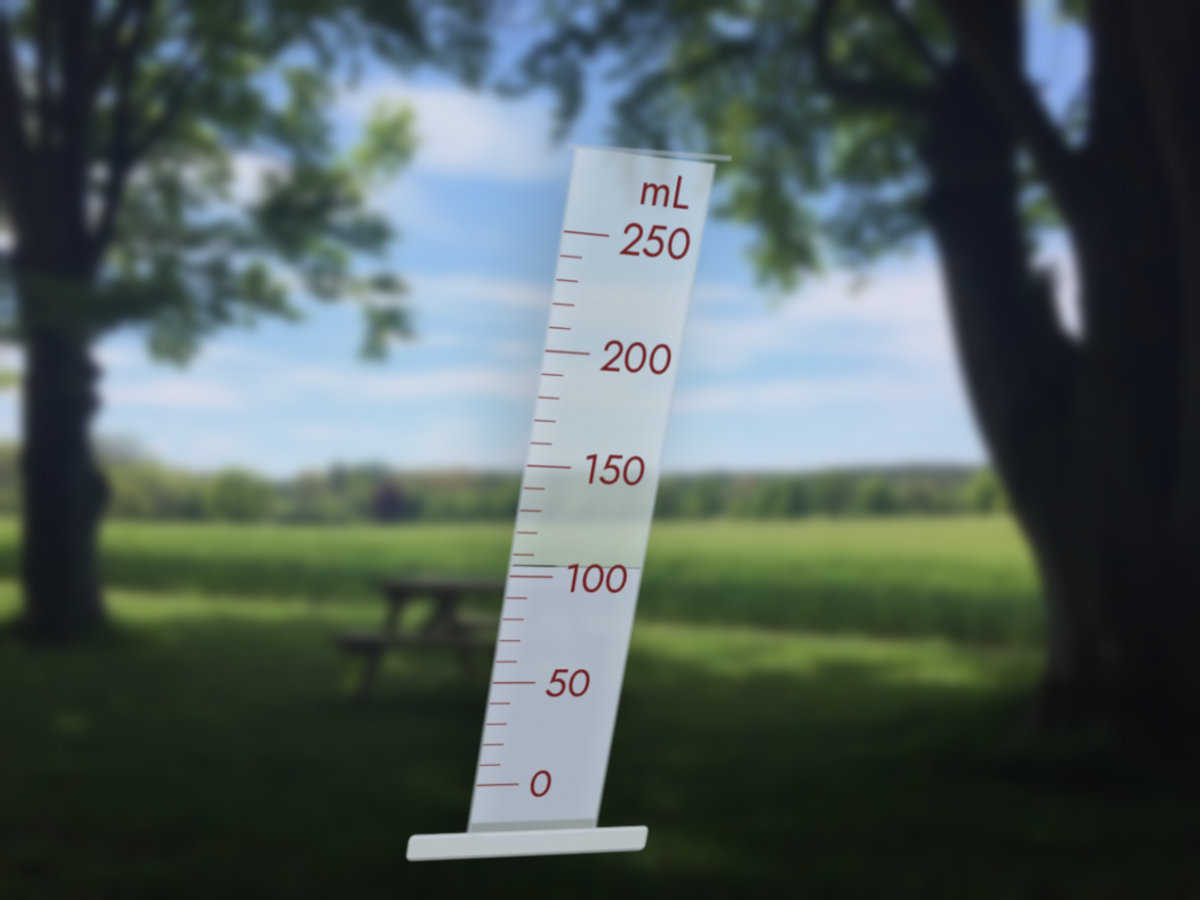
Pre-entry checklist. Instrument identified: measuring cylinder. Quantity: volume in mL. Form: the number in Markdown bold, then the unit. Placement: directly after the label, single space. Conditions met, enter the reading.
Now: **105** mL
